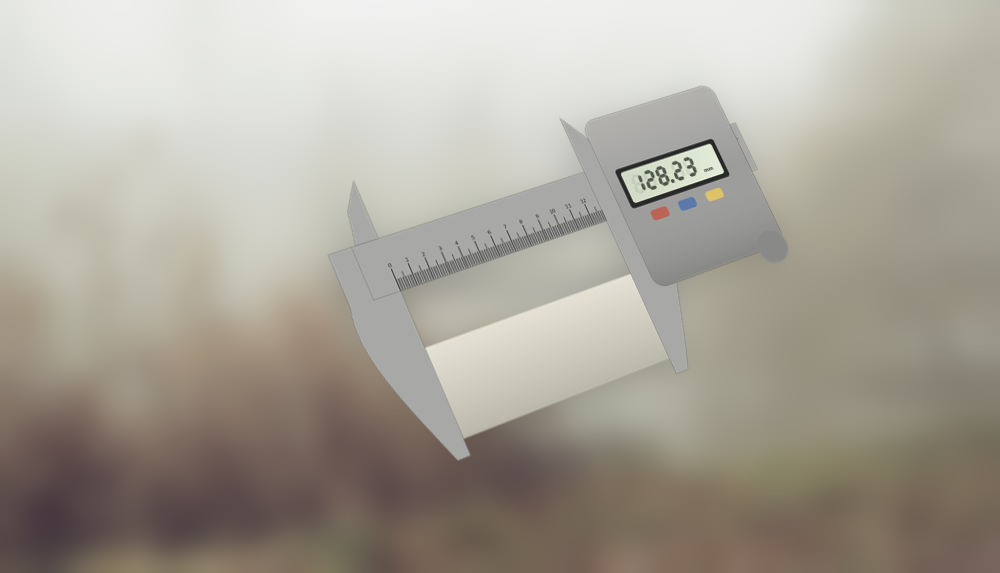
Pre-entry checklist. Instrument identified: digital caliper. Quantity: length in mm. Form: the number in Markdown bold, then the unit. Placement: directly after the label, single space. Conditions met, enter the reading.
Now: **128.23** mm
